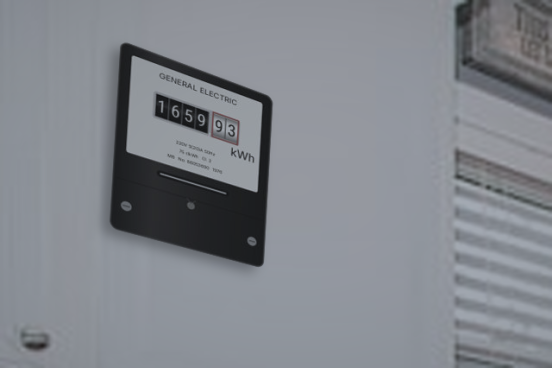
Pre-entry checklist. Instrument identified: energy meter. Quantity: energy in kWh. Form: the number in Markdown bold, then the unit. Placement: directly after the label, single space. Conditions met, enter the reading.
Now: **1659.93** kWh
